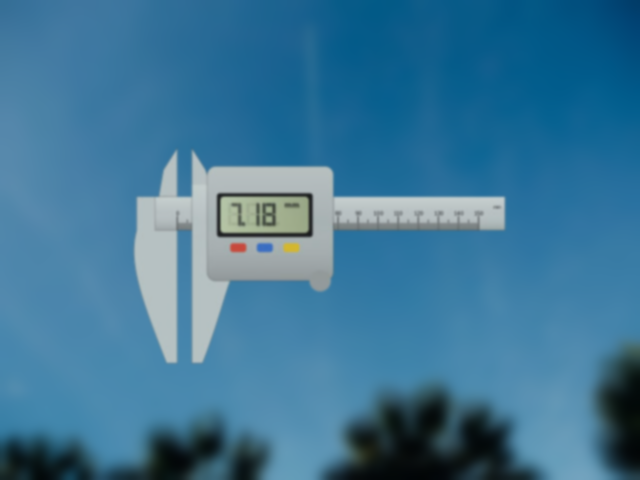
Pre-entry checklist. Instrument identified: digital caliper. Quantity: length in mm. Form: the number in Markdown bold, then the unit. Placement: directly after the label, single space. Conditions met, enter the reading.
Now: **7.18** mm
